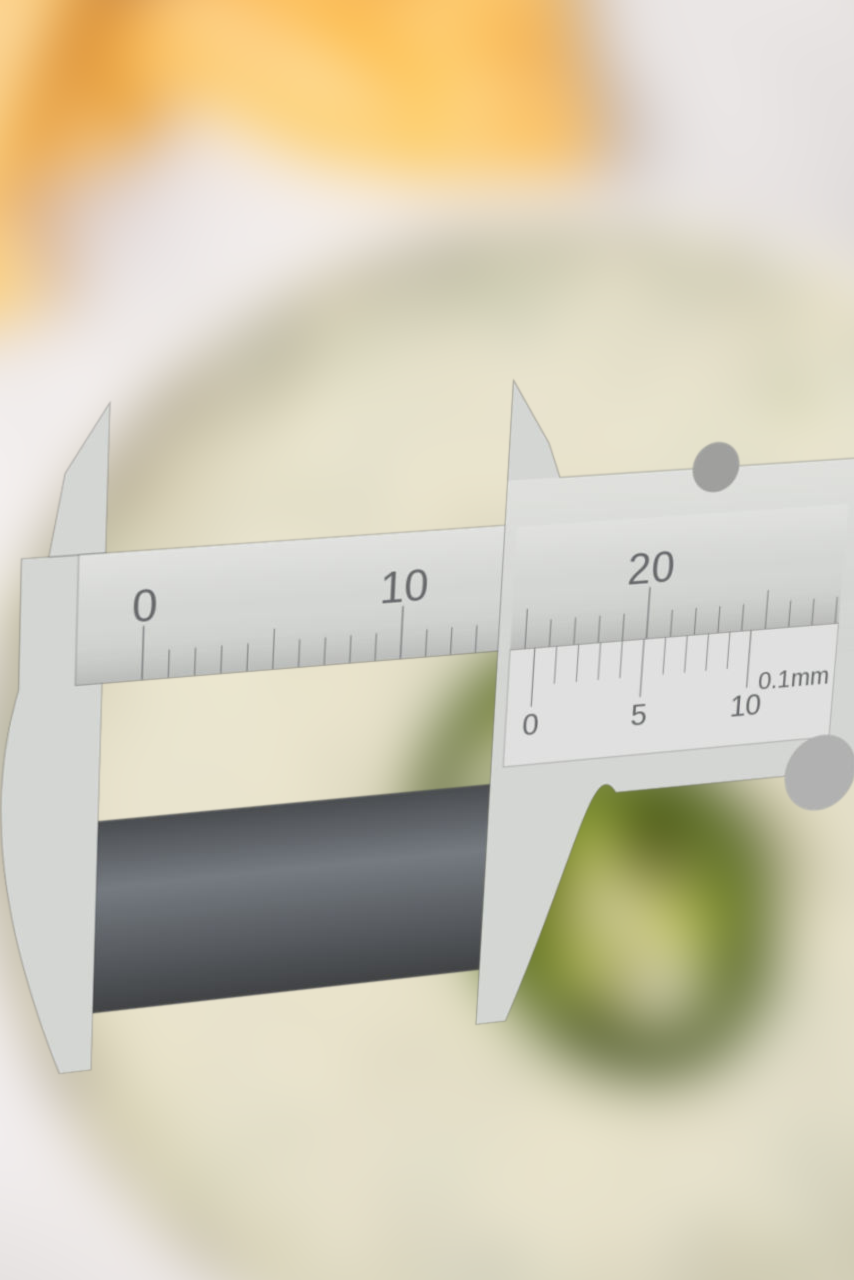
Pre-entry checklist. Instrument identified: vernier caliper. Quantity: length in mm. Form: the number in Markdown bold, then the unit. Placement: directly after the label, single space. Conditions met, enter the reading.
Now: **15.4** mm
